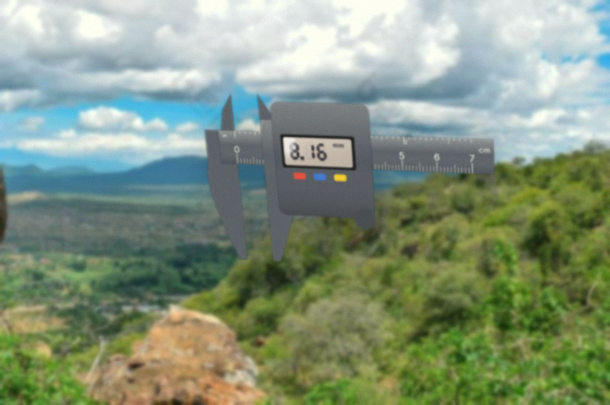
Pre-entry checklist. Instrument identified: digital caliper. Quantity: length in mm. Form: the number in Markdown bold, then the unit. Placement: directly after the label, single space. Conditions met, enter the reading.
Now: **8.16** mm
